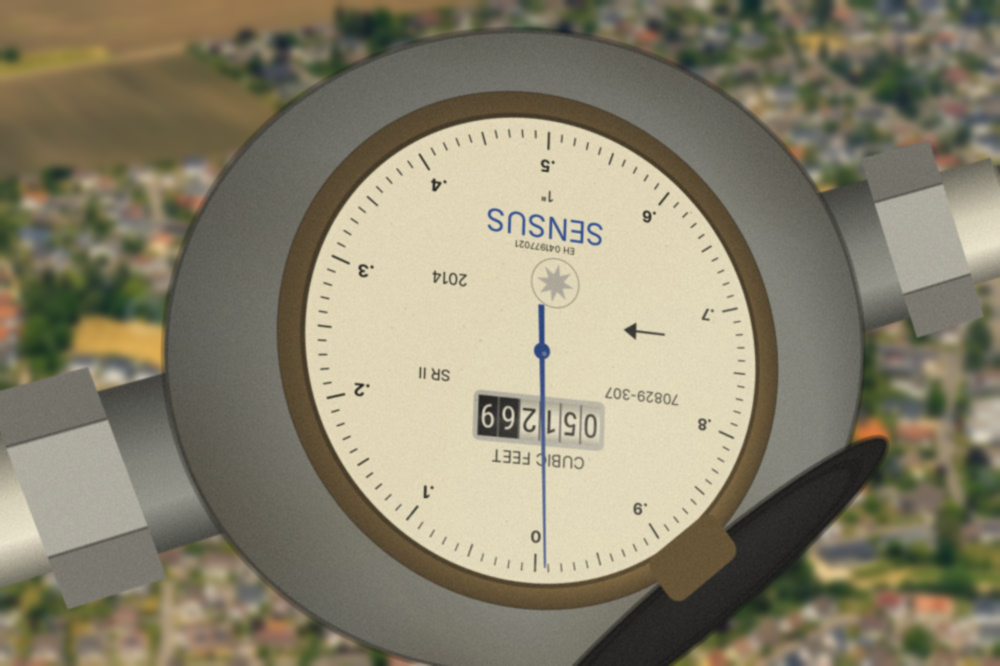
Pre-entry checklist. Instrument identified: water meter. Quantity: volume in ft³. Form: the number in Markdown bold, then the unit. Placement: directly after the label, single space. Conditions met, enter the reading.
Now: **51268.99** ft³
